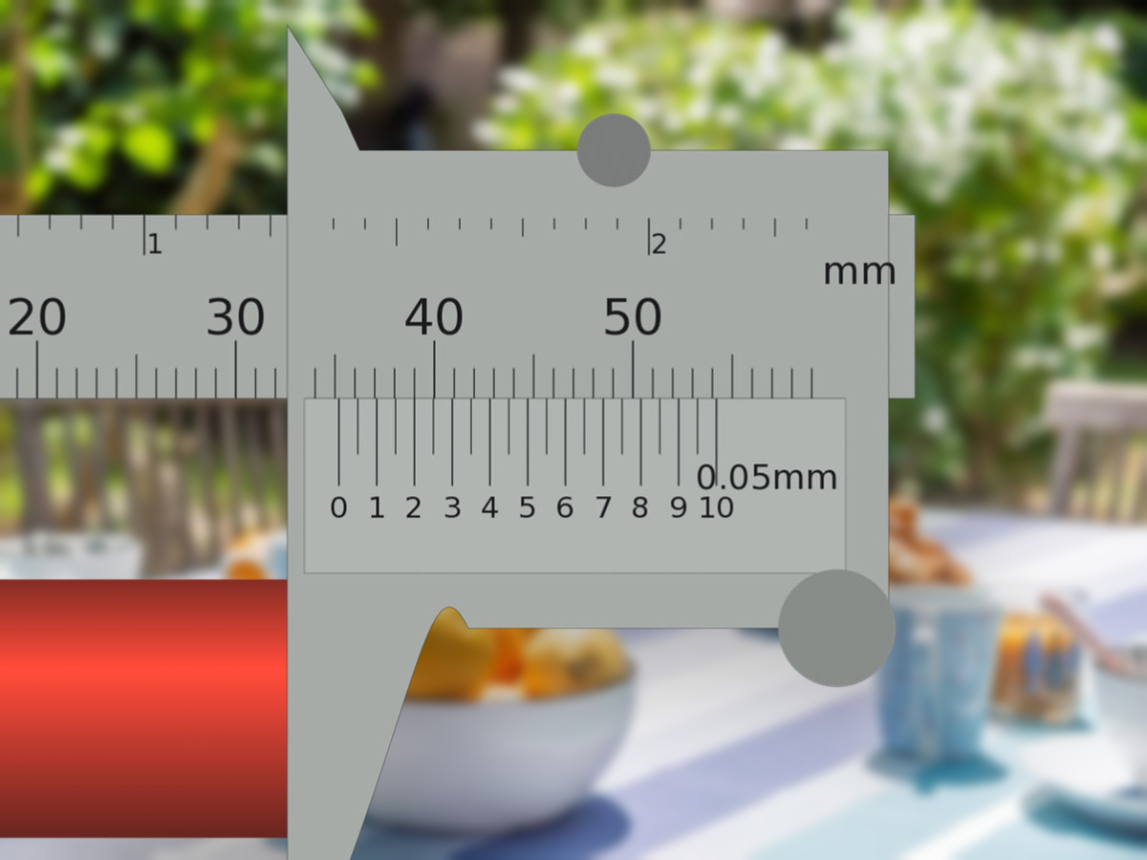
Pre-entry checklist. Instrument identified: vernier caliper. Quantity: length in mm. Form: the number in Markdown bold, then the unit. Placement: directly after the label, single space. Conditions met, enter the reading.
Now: **35.2** mm
